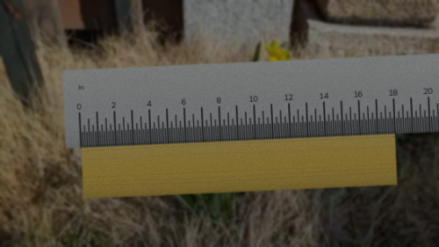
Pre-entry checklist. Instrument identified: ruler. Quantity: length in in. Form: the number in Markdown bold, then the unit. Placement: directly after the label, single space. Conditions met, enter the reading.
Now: **18** in
